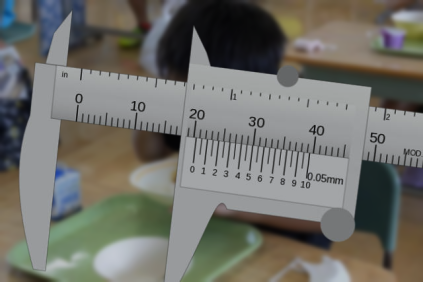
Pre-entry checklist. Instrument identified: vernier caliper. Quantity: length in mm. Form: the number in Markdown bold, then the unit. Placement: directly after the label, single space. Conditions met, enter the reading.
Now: **20.4** mm
